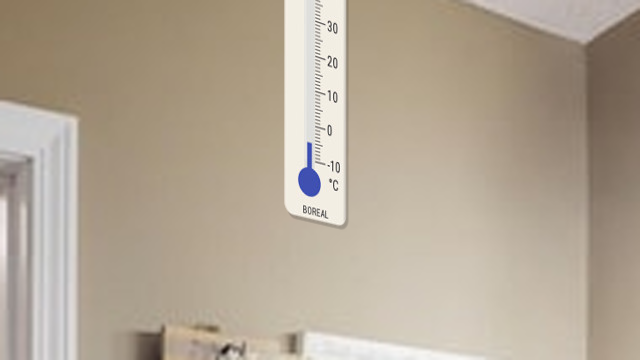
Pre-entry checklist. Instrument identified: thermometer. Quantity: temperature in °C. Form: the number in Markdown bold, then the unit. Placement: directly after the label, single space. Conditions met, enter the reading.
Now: **-5** °C
